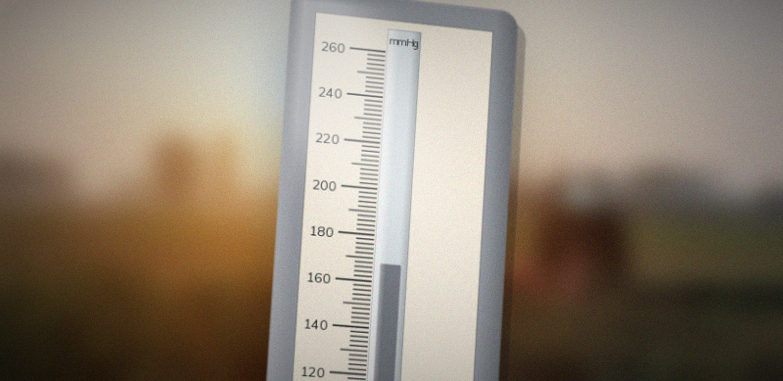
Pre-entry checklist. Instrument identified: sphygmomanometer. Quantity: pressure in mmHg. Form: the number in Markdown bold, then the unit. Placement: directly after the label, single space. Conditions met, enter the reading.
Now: **168** mmHg
